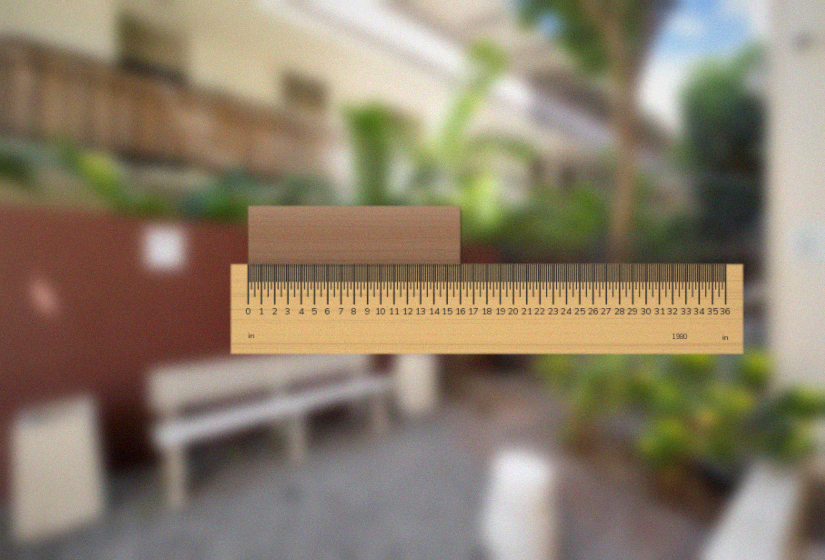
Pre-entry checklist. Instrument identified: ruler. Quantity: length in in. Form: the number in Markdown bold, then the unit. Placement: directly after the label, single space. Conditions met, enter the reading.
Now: **16** in
